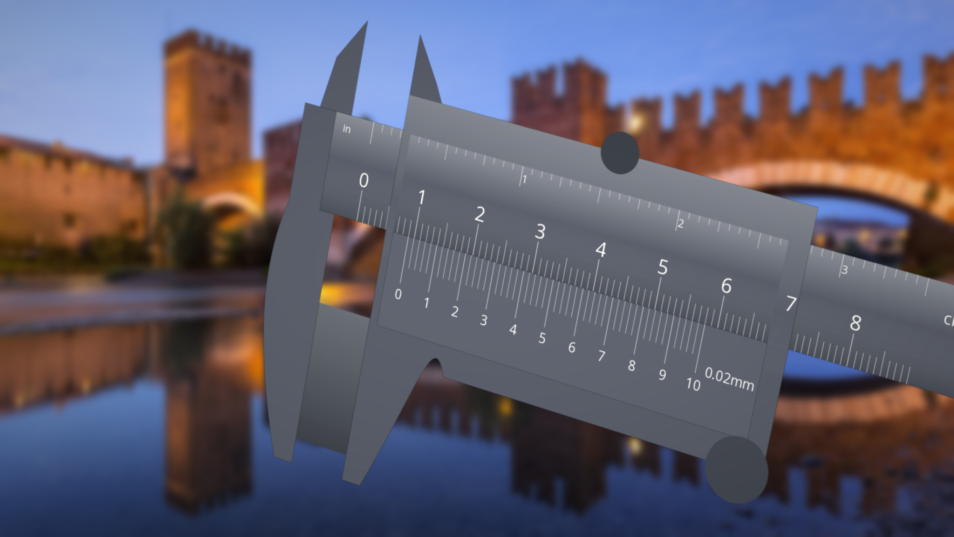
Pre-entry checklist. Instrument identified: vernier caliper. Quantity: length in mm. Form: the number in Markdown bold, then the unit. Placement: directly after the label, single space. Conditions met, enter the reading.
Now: **9.0** mm
